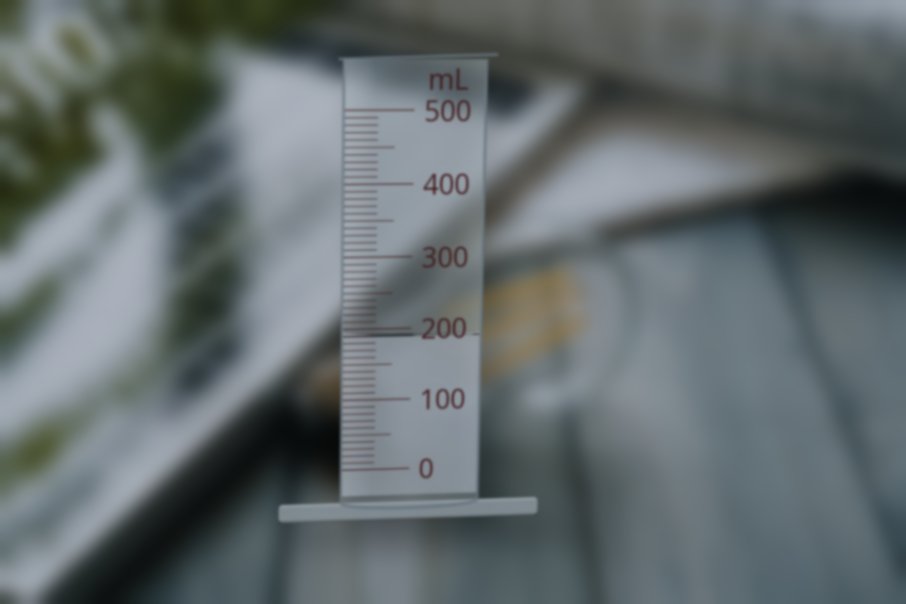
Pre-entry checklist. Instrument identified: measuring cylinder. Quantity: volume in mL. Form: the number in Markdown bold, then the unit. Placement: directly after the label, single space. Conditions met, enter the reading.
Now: **190** mL
